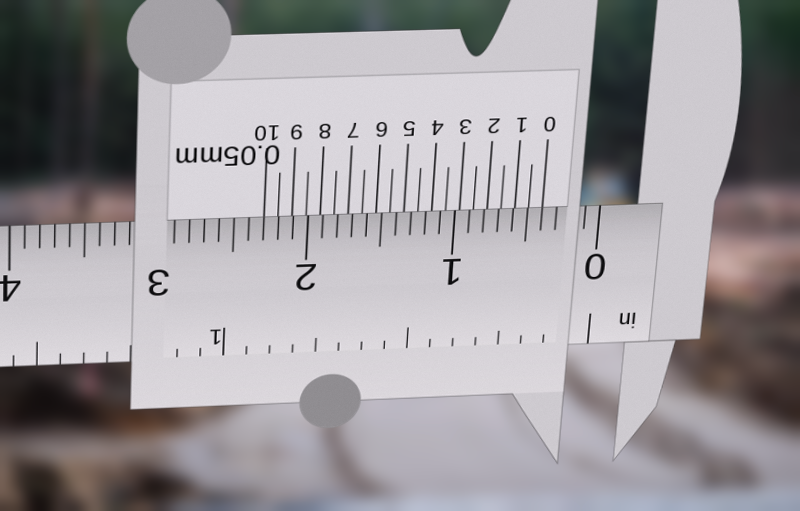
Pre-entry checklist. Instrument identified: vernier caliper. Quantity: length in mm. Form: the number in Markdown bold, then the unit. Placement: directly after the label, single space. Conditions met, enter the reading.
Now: **4.0** mm
